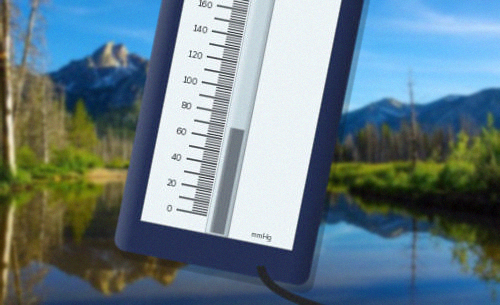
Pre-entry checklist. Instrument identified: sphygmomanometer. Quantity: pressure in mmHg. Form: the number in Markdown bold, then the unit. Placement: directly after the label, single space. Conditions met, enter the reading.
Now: **70** mmHg
